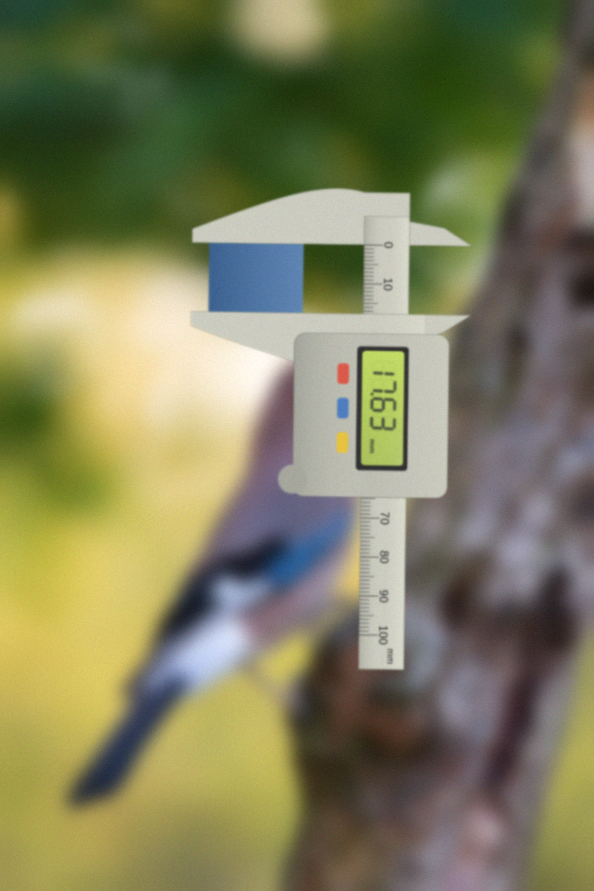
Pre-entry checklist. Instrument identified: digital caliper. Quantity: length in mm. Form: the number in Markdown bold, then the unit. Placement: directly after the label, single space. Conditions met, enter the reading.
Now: **17.63** mm
